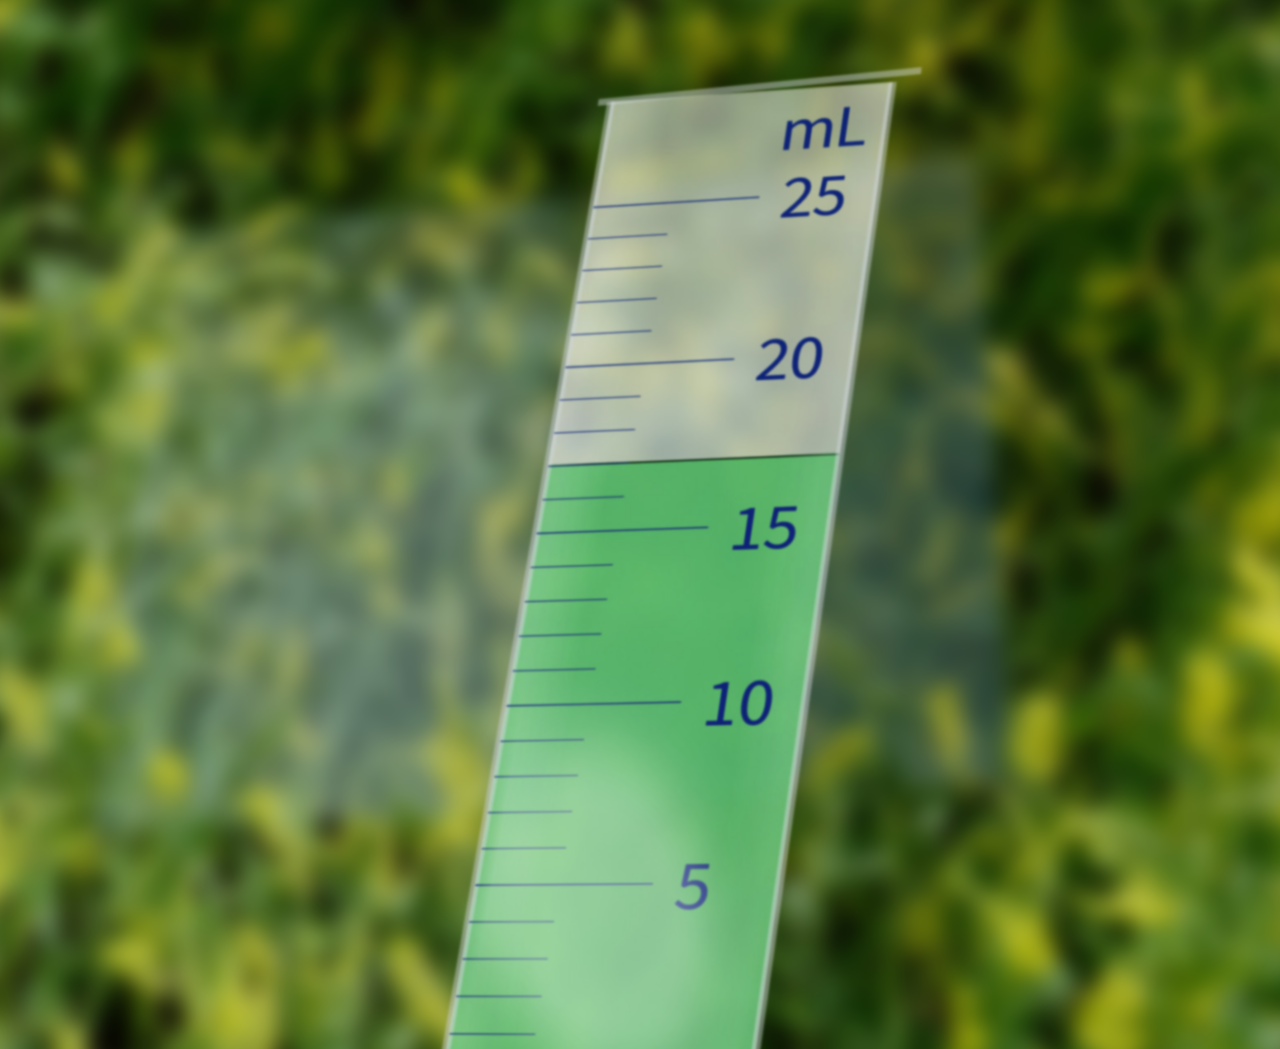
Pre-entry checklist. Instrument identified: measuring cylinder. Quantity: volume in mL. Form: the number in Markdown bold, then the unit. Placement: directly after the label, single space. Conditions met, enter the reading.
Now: **17** mL
